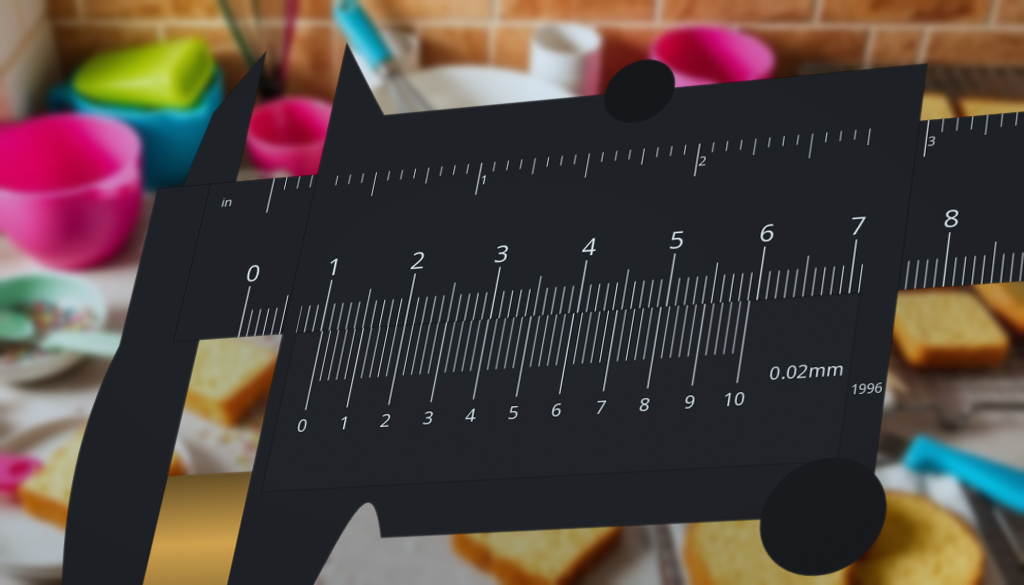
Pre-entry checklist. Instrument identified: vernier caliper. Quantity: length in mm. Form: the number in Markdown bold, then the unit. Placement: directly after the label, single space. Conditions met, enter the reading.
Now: **10.2** mm
